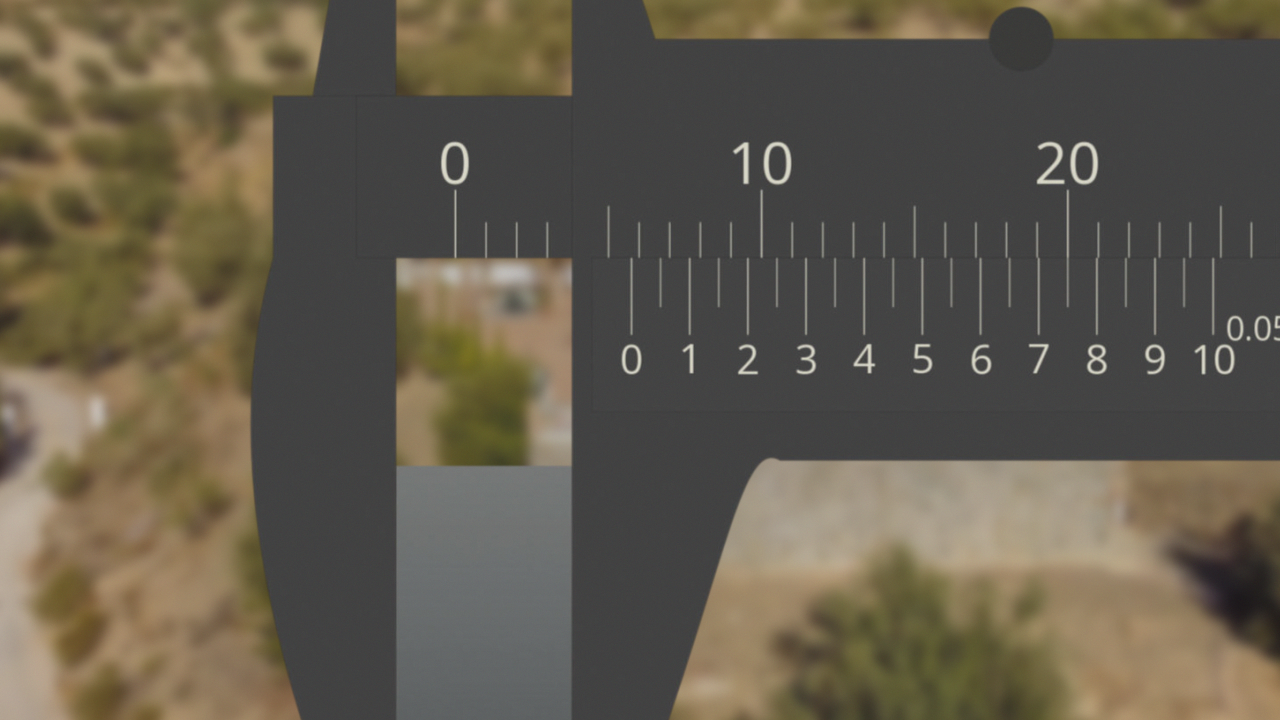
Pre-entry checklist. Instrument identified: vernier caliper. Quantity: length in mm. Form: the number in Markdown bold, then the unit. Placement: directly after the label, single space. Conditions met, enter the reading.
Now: **5.75** mm
